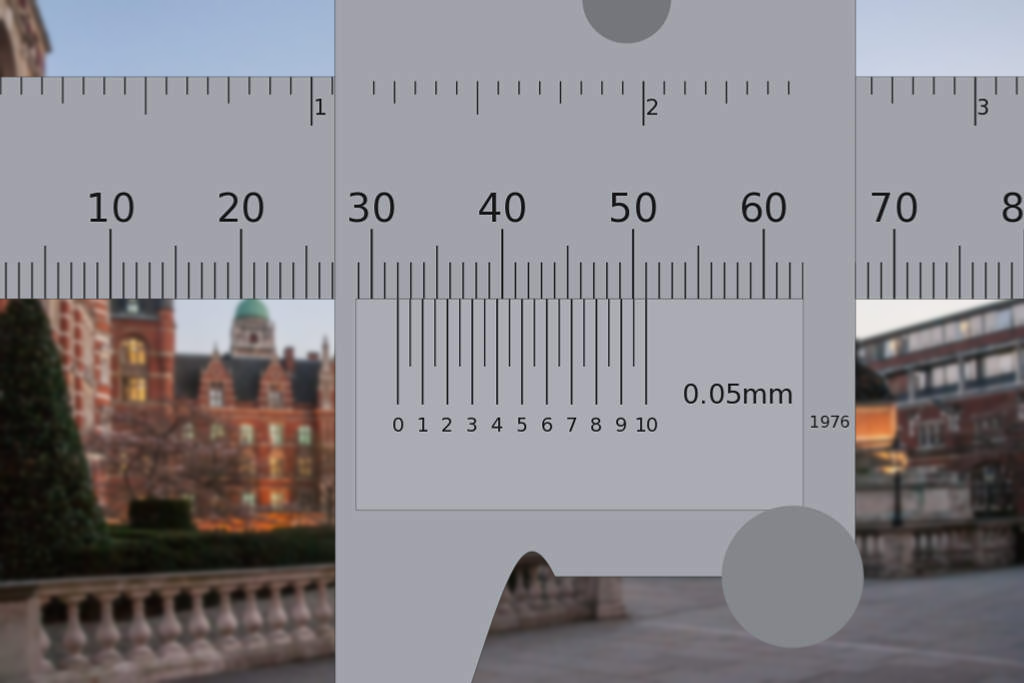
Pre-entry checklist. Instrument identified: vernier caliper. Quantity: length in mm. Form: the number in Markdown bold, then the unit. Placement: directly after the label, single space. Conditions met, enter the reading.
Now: **32.0** mm
